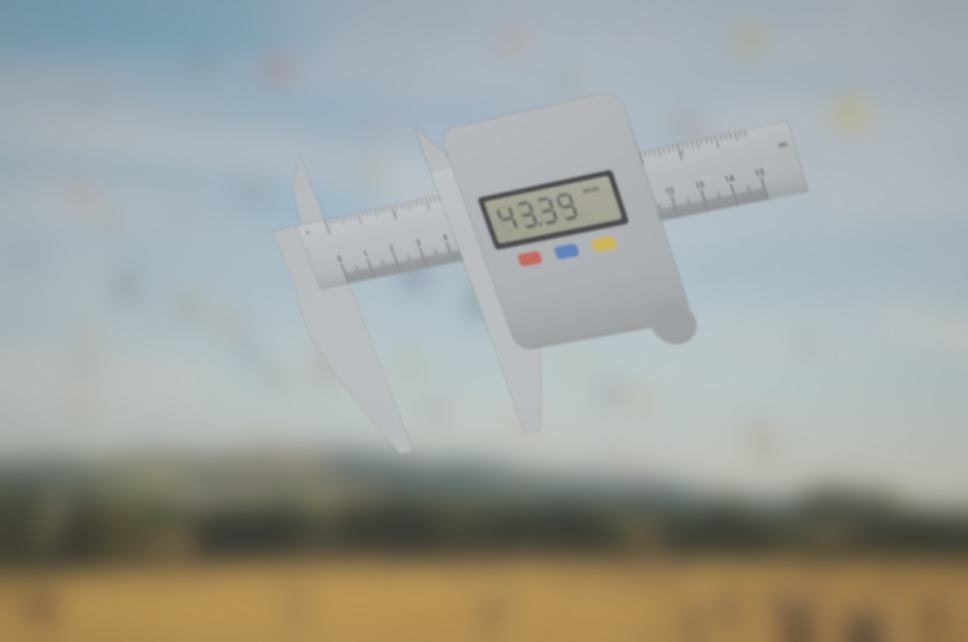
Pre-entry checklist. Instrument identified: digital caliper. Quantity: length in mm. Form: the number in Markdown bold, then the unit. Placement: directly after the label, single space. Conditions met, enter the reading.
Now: **43.39** mm
